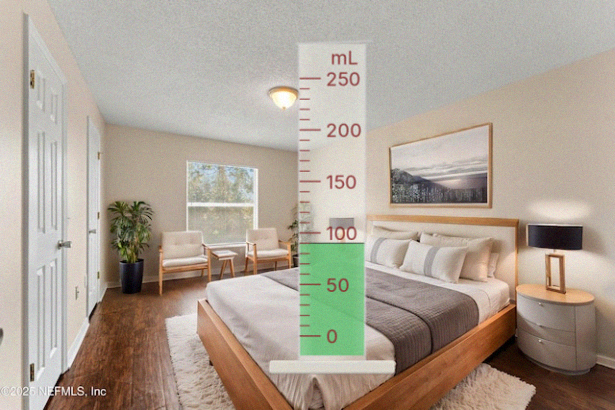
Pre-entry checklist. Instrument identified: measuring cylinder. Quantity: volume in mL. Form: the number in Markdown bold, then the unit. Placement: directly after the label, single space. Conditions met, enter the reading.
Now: **90** mL
